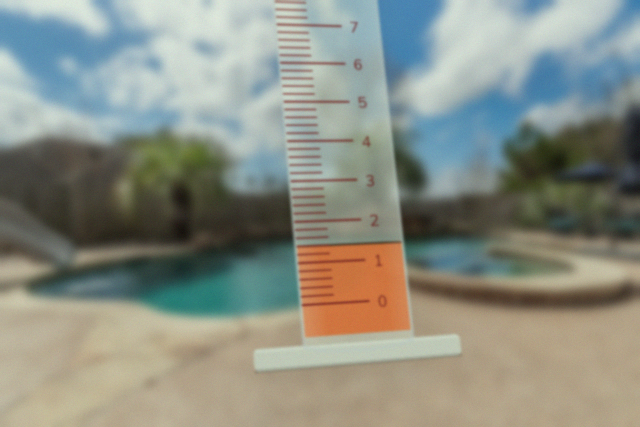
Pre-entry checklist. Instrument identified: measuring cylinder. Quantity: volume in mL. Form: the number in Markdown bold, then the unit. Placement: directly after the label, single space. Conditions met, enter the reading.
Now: **1.4** mL
